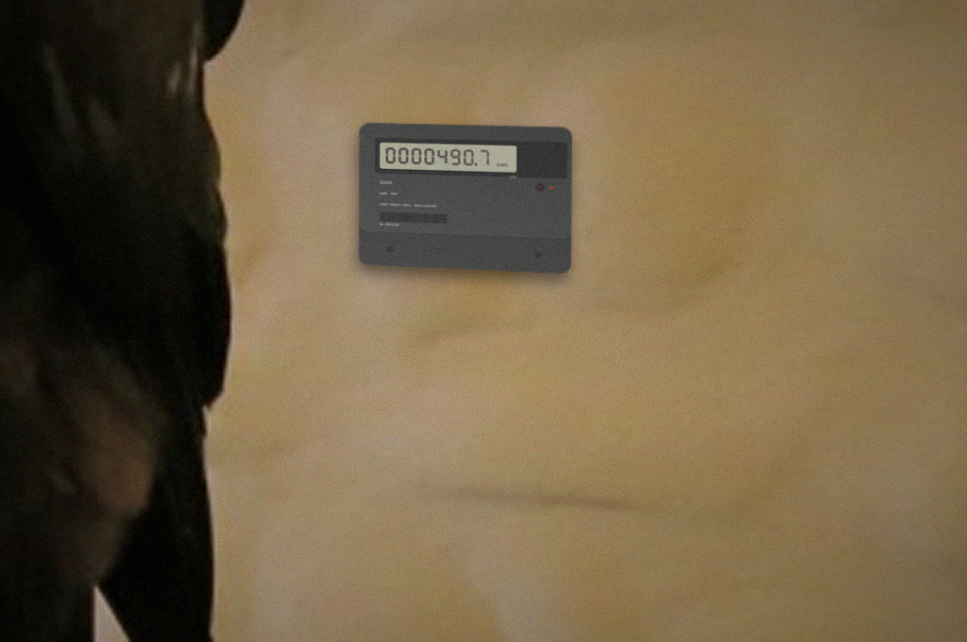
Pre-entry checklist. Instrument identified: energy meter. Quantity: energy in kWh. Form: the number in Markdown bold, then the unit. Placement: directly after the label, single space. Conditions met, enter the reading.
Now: **490.7** kWh
